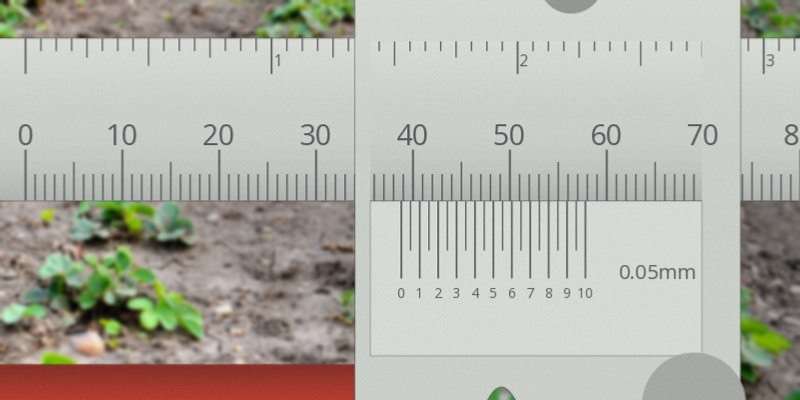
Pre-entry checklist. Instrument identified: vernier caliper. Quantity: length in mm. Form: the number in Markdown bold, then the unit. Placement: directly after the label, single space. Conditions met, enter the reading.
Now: **38.8** mm
